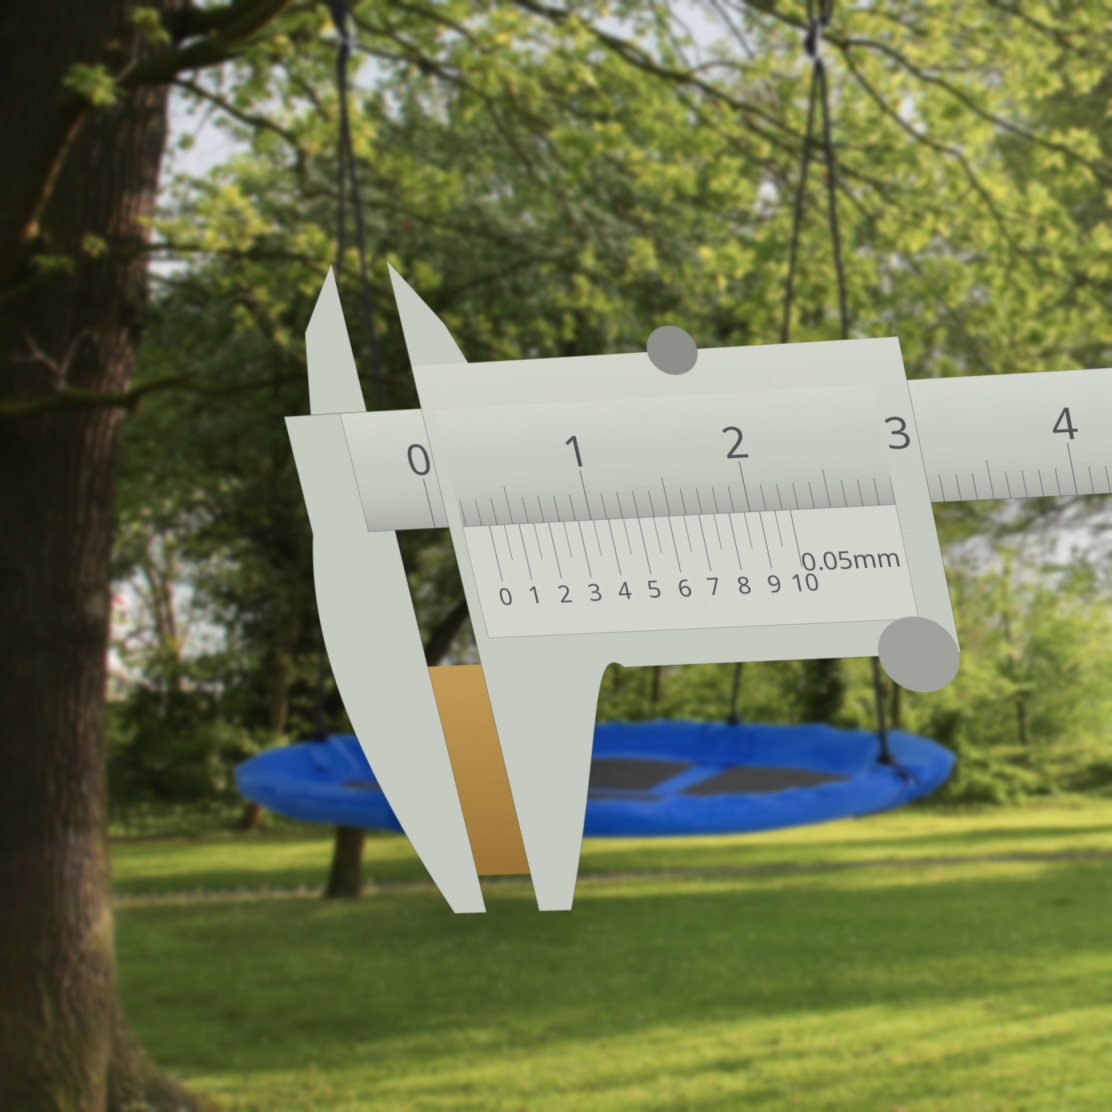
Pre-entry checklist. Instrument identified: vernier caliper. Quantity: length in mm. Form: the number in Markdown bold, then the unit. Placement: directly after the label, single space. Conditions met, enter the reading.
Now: **3.5** mm
